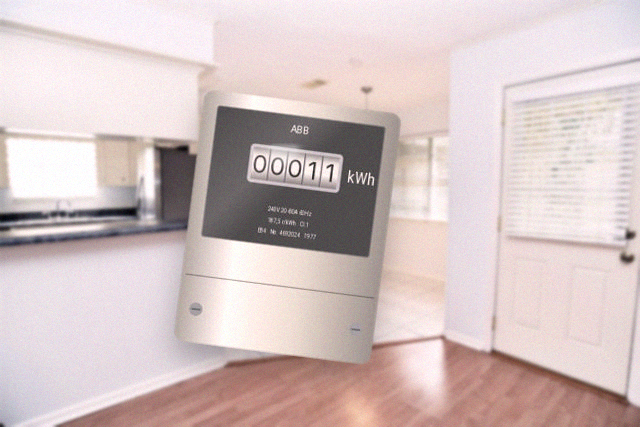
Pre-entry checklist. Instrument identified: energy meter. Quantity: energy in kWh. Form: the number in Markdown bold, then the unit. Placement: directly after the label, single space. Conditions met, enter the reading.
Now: **11** kWh
